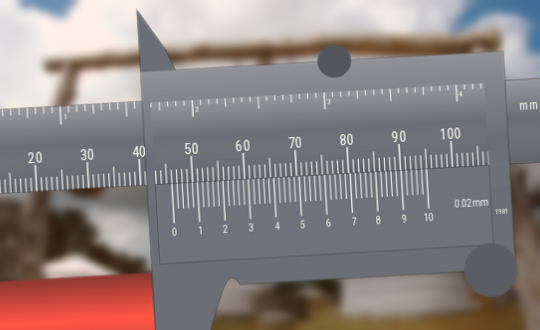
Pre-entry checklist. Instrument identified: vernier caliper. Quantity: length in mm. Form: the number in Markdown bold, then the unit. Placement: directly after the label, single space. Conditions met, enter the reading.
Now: **46.0** mm
